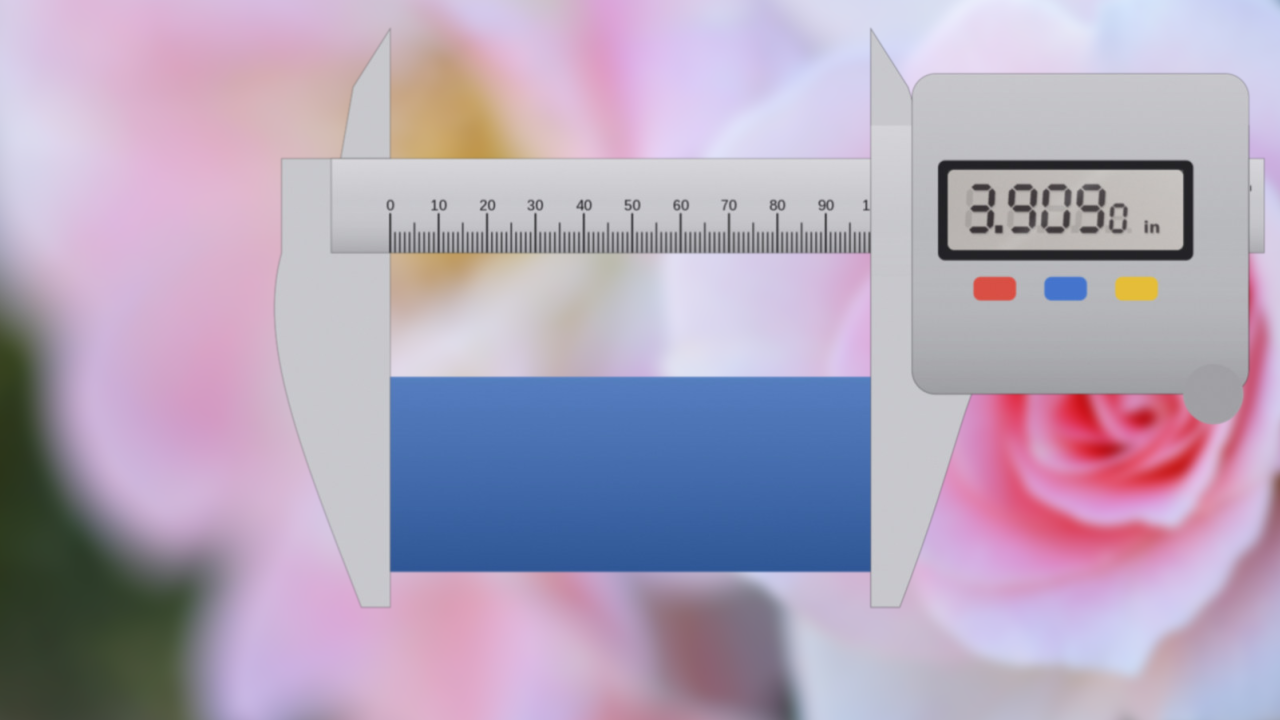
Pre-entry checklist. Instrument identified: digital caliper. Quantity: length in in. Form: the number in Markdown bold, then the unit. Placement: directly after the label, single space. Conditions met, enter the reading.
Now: **3.9090** in
